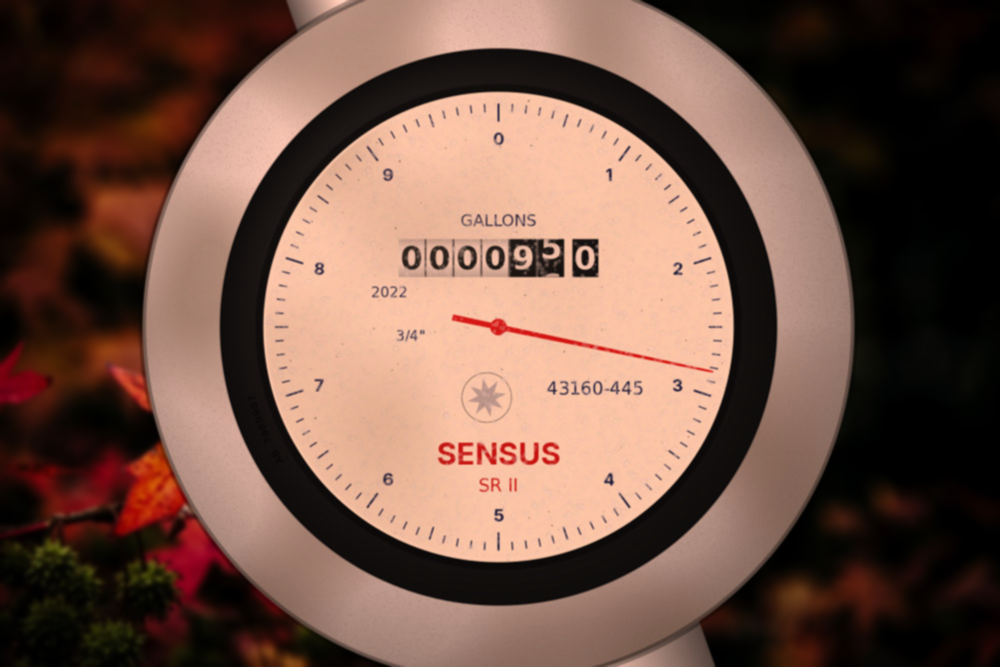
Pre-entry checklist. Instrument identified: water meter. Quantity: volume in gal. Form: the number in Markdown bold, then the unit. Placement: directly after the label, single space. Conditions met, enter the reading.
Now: **952.8** gal
